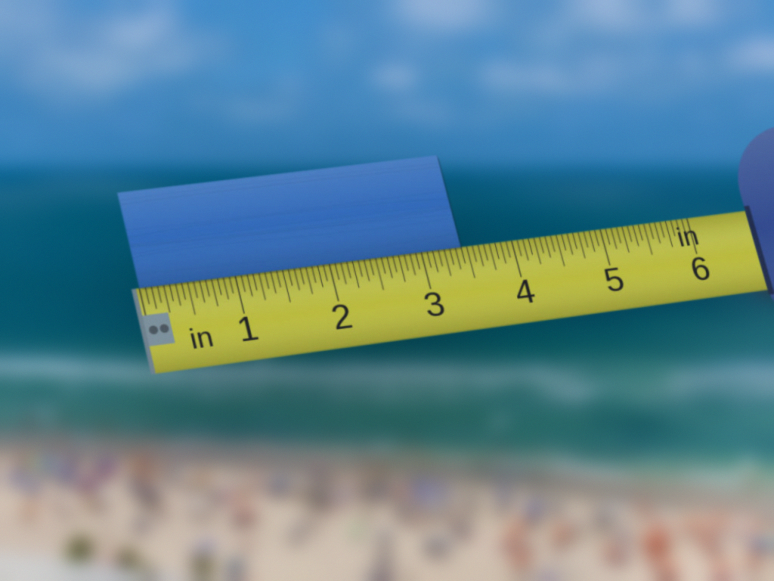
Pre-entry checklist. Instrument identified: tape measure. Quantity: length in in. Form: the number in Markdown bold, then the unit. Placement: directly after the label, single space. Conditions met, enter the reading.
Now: **3.4375** in
